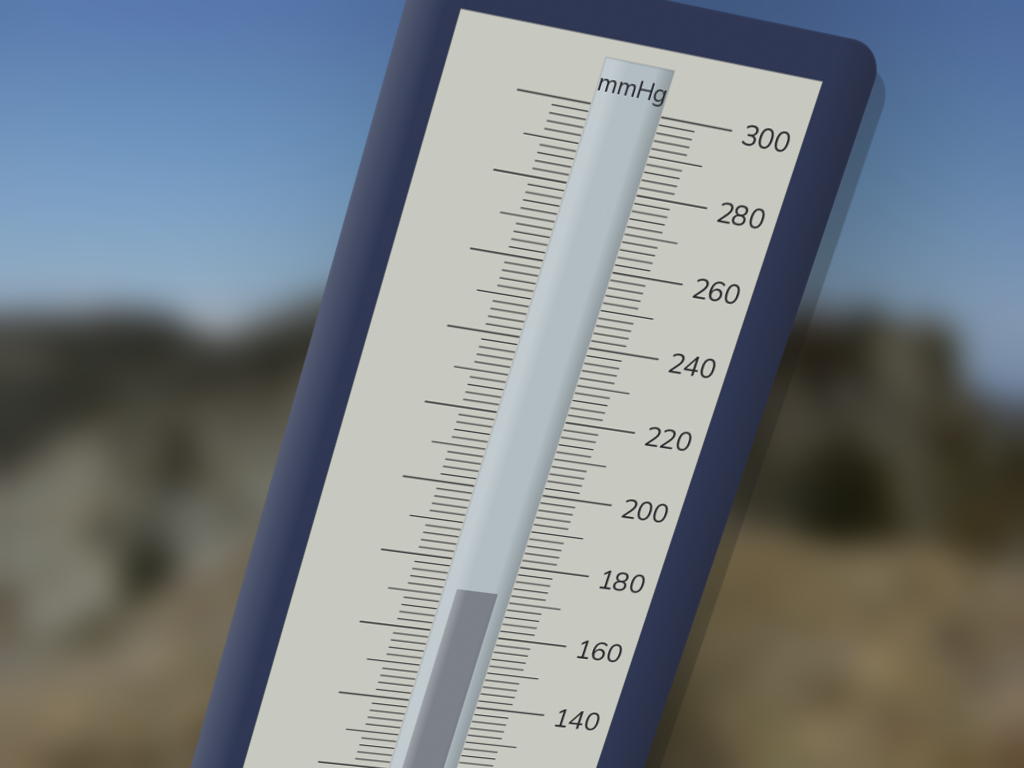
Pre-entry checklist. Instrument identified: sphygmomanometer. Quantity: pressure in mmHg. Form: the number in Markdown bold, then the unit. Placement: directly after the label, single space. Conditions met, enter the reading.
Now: **172** mmHg
